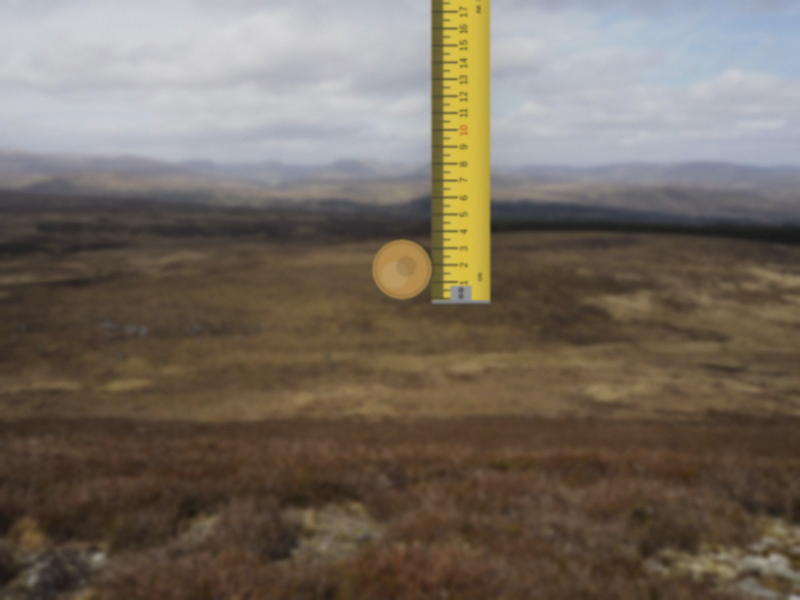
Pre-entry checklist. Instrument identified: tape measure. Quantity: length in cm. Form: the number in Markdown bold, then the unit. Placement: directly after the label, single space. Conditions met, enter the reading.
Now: **3.5** cm
